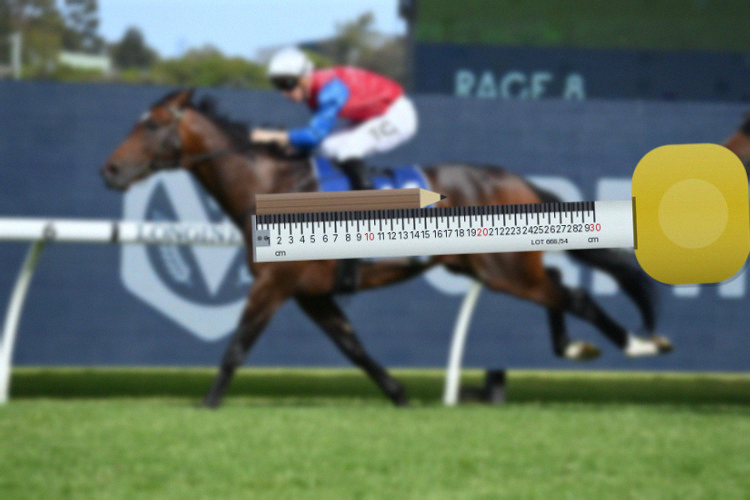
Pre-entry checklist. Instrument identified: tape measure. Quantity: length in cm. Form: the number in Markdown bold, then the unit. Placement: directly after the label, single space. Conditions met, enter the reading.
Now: **17** cm
